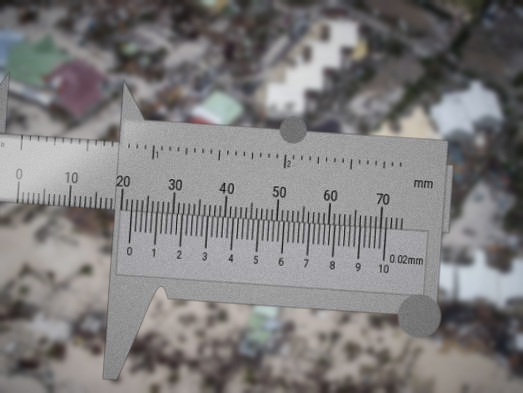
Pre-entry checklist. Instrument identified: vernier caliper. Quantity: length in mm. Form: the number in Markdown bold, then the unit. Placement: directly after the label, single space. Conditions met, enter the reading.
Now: **22.0** mm
